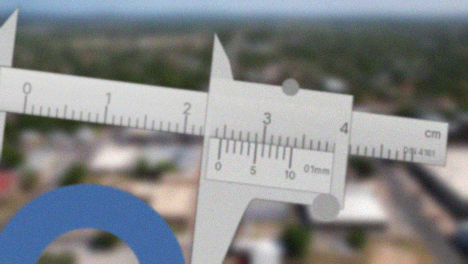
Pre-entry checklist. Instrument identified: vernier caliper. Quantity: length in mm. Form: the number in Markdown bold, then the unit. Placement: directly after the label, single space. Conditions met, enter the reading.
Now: **24.6** mm
